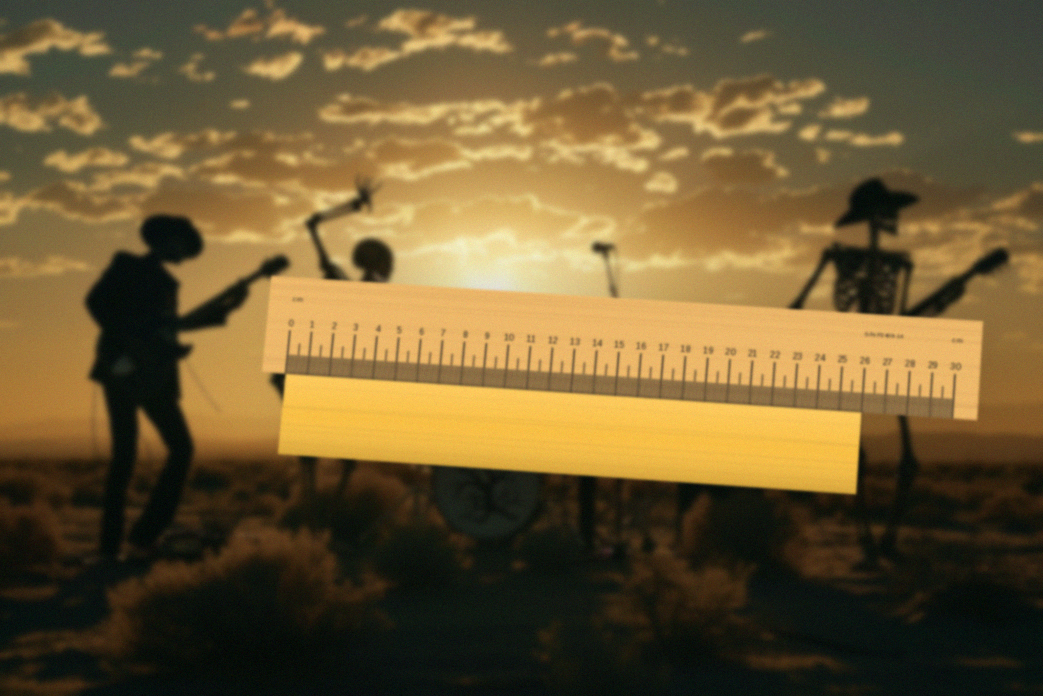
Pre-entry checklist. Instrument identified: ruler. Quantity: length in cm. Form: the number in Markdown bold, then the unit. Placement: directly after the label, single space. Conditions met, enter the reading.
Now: **26** cm
